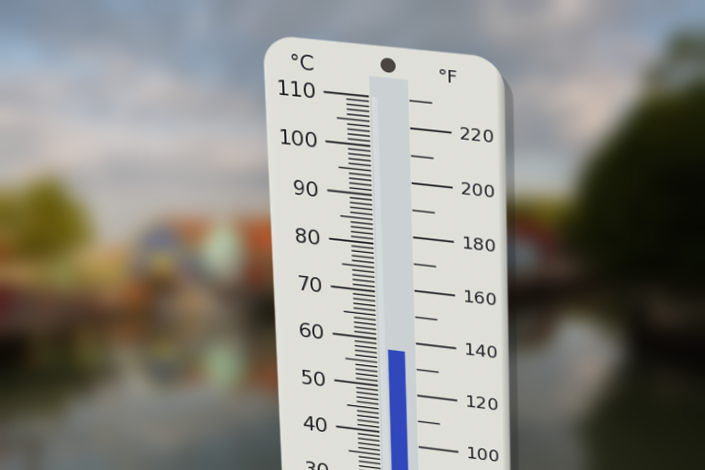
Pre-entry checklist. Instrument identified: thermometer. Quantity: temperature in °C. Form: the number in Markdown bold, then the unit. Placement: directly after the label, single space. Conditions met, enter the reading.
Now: **58** °C
